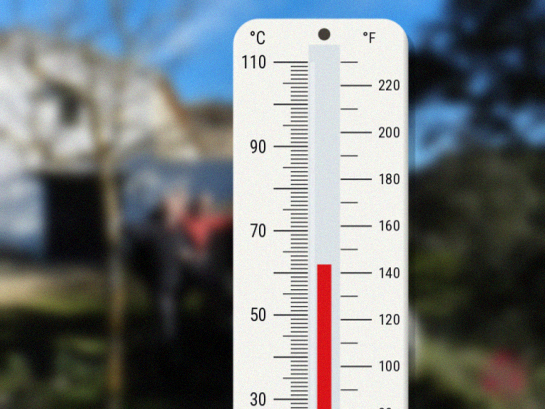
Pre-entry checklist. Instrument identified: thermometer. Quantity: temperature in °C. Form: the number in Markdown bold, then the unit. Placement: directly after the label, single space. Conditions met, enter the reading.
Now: **62** °C
